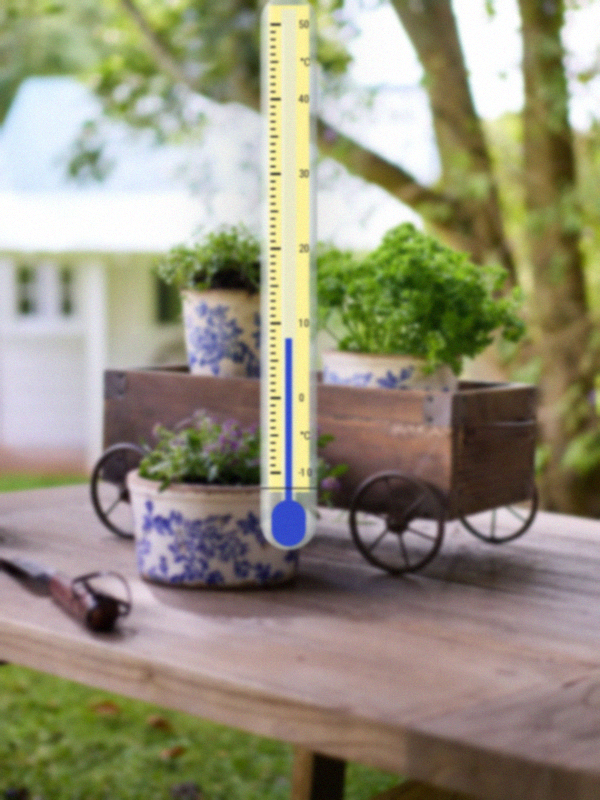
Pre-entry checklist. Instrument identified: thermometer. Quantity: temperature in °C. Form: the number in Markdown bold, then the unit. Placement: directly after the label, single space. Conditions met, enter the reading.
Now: **8** °C
